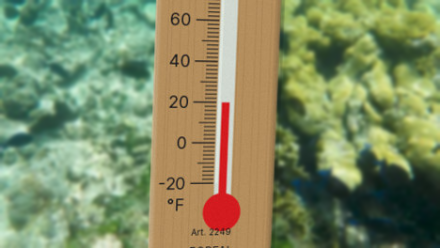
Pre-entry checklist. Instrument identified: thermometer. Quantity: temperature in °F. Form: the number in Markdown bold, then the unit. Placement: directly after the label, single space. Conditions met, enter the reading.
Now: **20** °F
